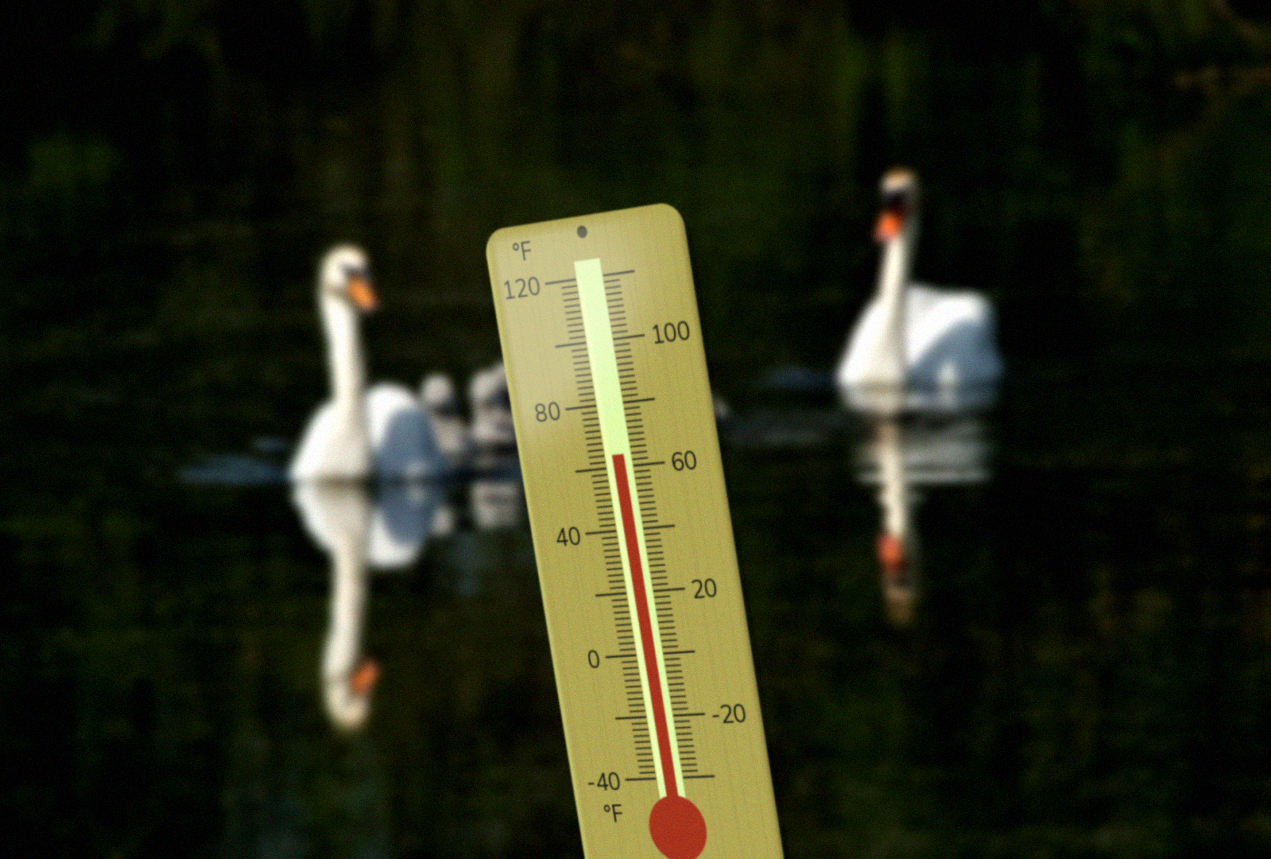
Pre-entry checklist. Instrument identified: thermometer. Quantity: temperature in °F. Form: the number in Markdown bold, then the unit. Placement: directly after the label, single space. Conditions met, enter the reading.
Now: **64** °F
